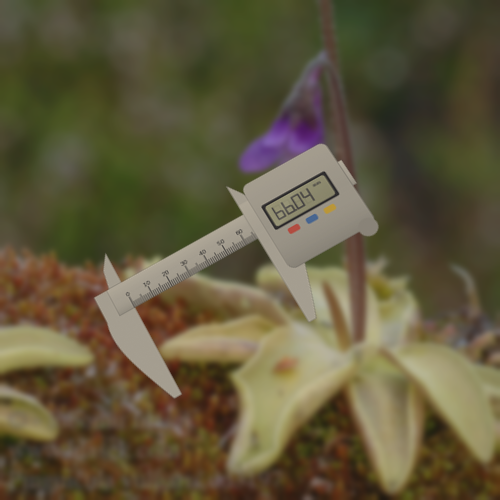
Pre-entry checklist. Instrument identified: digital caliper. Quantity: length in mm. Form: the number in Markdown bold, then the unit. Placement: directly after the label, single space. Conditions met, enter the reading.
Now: **66.04** mm
